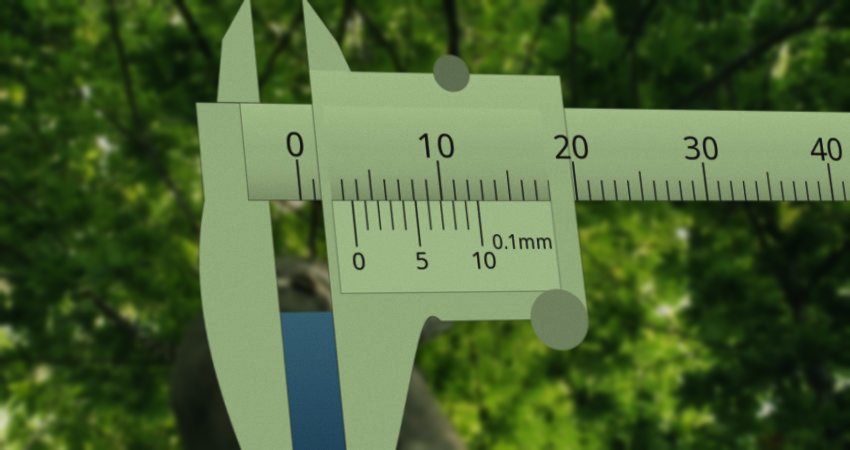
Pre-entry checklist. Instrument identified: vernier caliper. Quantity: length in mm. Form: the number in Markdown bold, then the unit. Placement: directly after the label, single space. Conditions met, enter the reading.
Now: **3.6** mm
